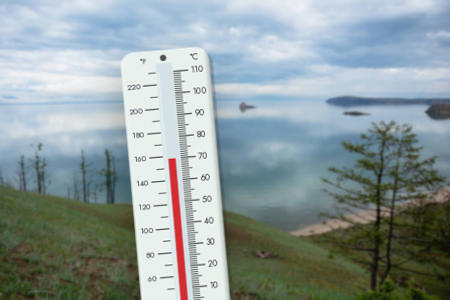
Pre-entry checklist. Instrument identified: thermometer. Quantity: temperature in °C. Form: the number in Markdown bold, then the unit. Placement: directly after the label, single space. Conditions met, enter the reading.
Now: **70** °C
